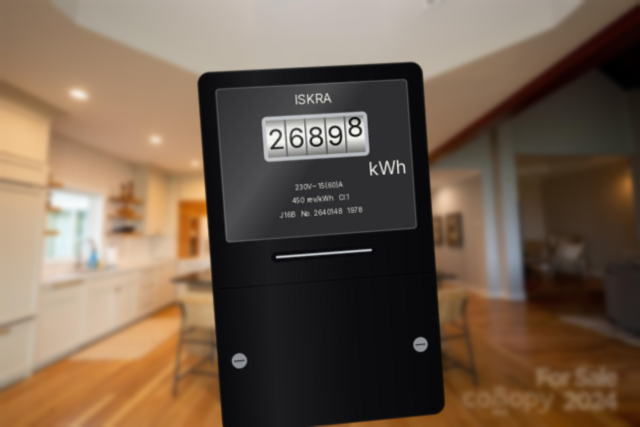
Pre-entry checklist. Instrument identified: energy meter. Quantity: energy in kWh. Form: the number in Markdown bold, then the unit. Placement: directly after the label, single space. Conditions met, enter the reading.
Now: **26898** kWh
